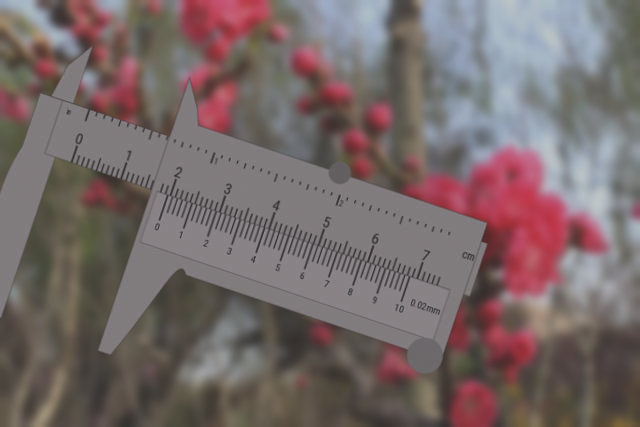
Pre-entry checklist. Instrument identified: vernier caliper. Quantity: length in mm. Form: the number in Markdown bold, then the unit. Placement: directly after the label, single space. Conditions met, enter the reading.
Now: **19.5** mm
